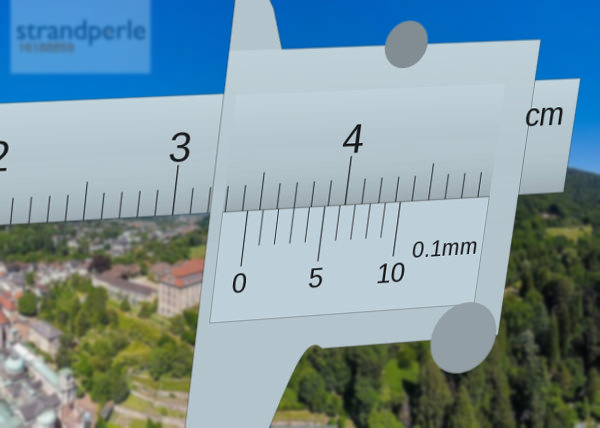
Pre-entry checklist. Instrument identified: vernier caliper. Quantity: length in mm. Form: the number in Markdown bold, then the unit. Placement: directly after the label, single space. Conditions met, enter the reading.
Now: **34.3** mm
